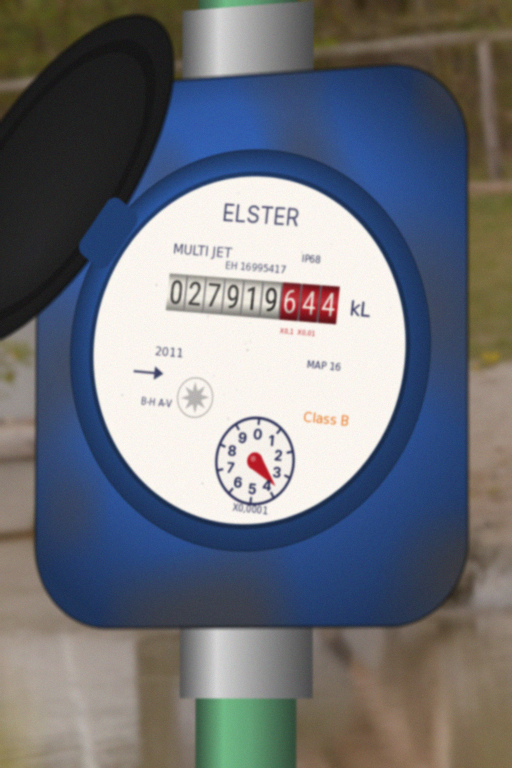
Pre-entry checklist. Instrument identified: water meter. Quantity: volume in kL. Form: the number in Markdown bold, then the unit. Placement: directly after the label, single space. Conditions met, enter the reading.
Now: **27919.6443** kL
